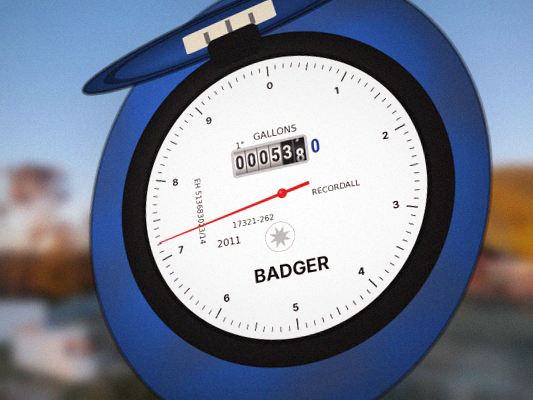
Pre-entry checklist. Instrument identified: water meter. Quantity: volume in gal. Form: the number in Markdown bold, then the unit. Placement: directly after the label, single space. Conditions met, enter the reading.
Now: **5377.2** gal
